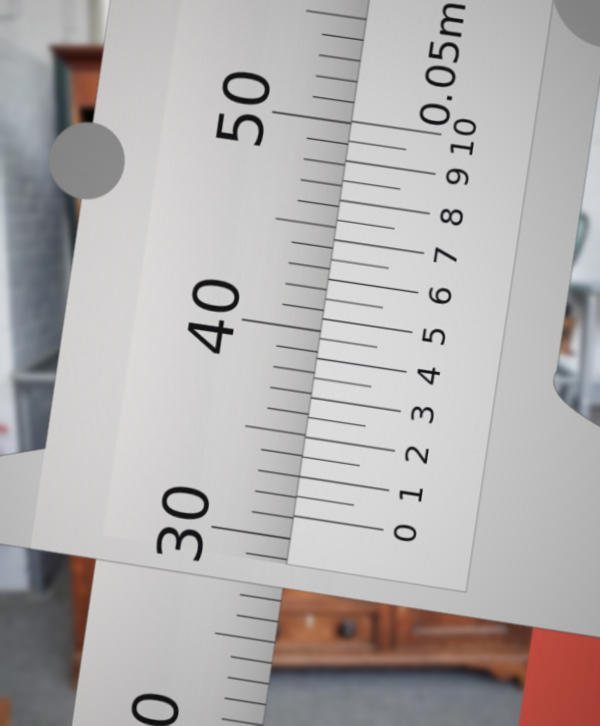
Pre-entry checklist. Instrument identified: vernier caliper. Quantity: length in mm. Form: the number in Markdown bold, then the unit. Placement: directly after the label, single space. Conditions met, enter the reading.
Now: **31.1** mm
